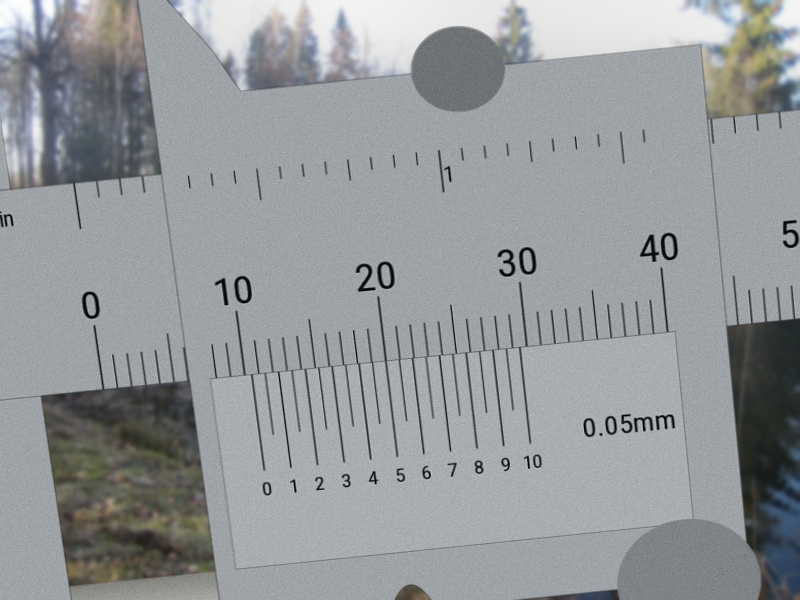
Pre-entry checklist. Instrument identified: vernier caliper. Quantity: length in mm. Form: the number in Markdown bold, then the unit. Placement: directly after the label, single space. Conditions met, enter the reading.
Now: **10.5** mm
